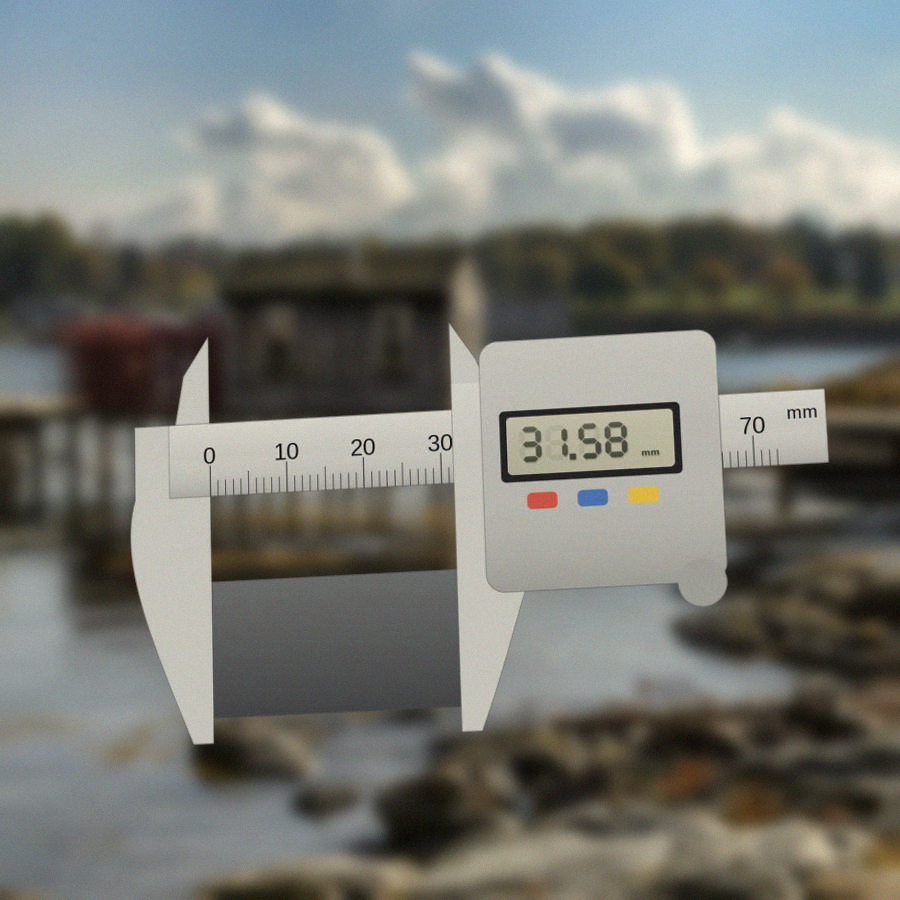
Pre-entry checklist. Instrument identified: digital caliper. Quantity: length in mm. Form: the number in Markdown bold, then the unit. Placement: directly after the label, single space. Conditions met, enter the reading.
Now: **31.58** mm
